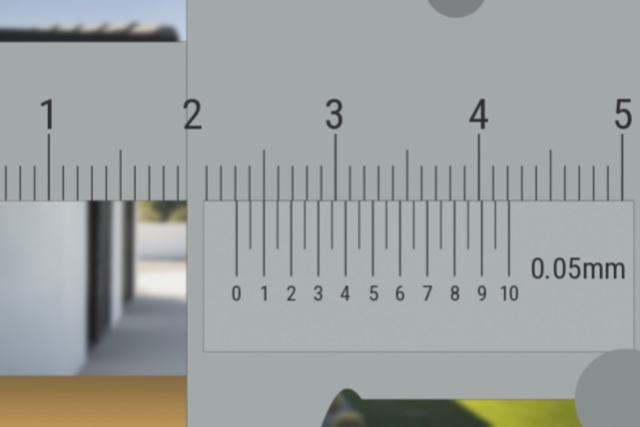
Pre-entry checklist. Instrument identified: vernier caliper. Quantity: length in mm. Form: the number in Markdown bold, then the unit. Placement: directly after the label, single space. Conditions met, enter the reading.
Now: **23.1** mm
